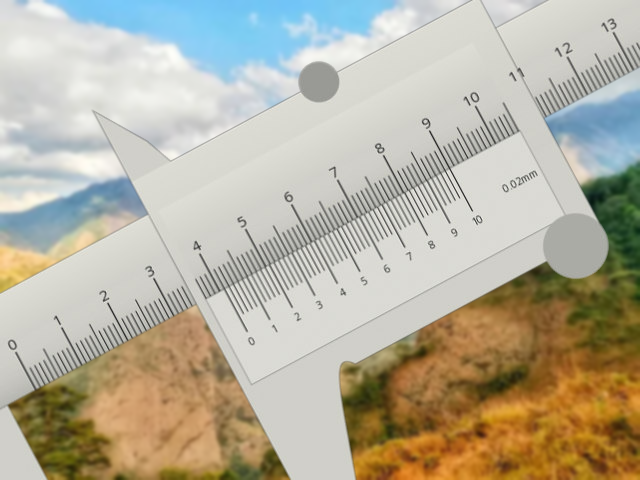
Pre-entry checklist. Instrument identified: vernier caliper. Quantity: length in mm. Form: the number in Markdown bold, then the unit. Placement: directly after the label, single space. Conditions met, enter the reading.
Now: **41.0** mm
